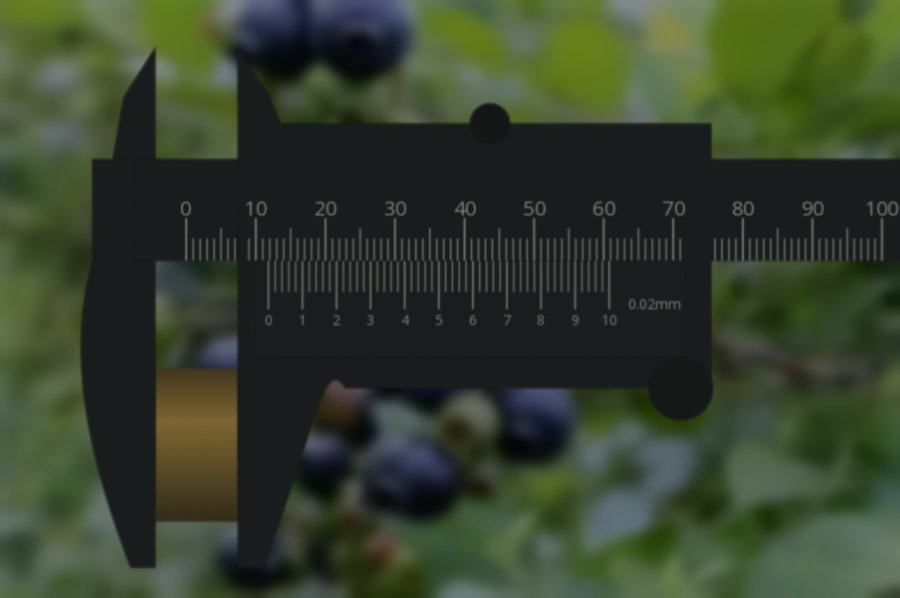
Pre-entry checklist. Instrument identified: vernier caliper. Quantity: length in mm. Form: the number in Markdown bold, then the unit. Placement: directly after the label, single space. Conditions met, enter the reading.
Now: **11.8** mm
